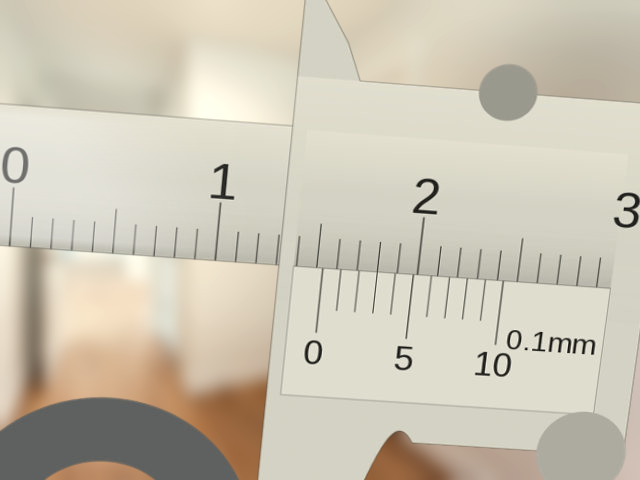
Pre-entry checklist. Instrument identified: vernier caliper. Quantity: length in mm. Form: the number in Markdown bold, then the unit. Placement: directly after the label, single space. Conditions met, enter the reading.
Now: **15.3** mm
